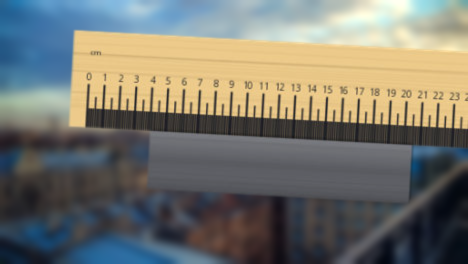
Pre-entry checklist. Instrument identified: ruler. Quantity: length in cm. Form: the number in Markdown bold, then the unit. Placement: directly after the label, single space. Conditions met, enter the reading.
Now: **16.5** cm
